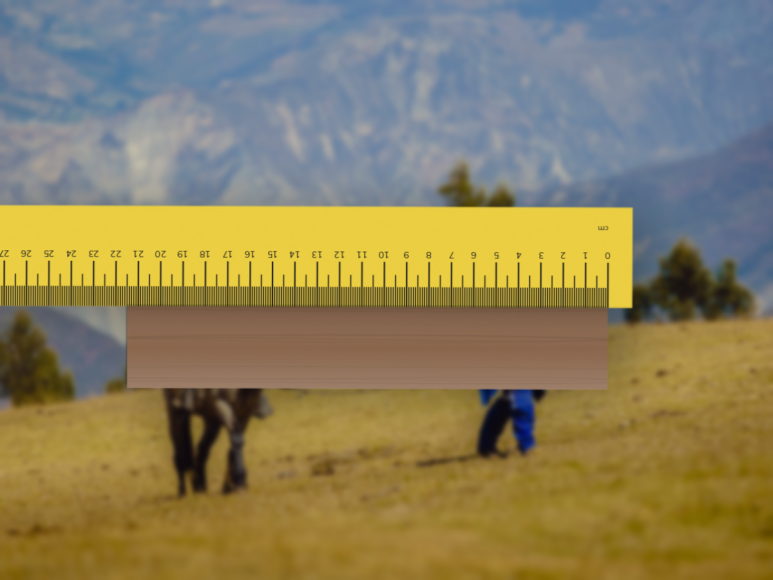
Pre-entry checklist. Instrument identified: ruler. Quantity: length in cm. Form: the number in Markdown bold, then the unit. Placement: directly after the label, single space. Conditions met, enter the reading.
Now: **21.5** cm
